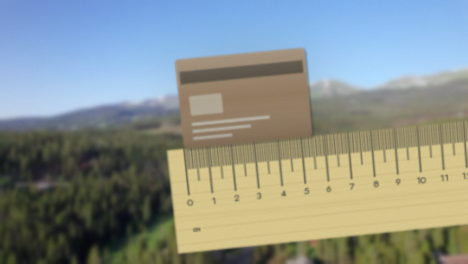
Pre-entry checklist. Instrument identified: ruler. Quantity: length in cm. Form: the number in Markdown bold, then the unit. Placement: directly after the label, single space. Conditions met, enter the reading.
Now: **5.5** cm
